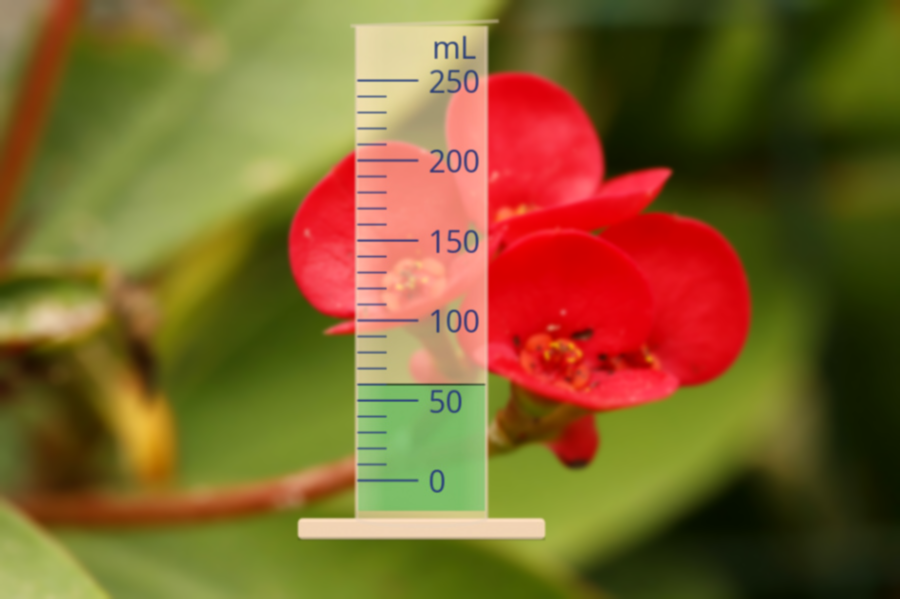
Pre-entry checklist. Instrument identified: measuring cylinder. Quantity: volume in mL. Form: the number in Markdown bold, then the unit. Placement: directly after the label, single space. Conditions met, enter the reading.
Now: **60** mL
